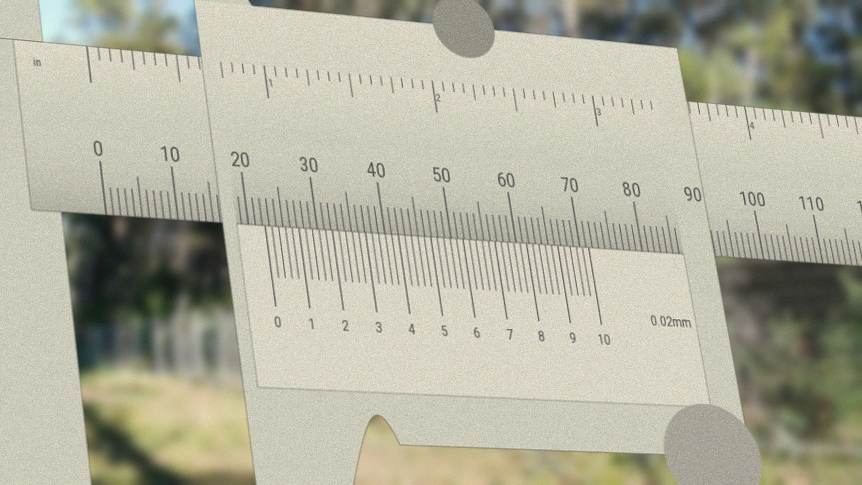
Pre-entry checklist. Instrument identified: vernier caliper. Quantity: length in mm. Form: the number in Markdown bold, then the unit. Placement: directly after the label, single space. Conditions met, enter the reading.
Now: **22.4** mm
